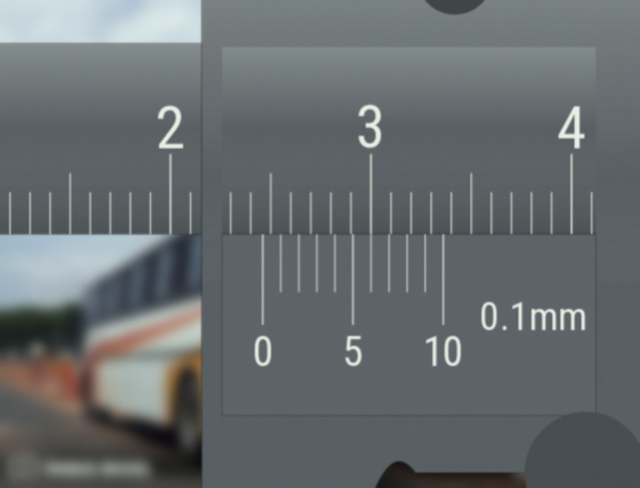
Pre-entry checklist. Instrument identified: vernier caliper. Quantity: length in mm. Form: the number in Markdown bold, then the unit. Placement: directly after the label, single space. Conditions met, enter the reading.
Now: **24.6** mm
